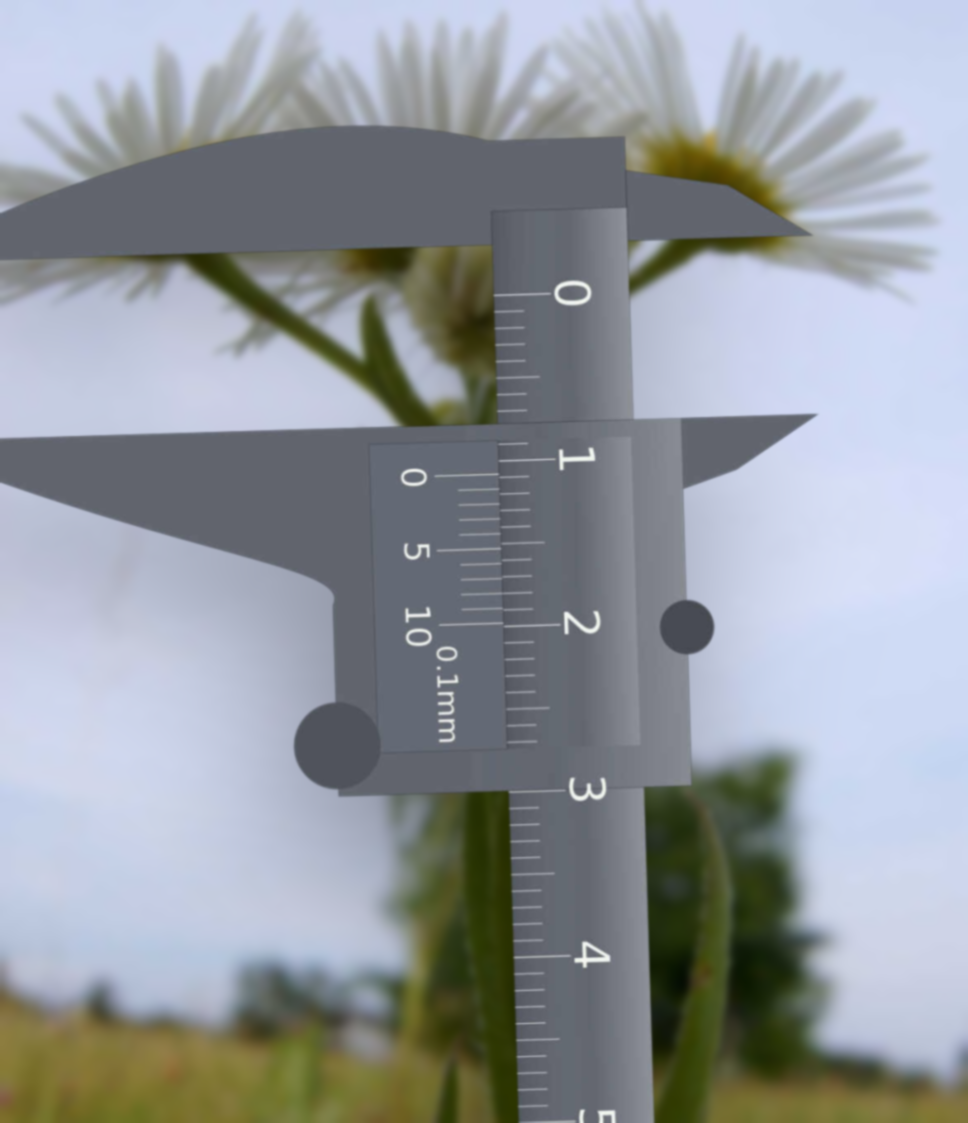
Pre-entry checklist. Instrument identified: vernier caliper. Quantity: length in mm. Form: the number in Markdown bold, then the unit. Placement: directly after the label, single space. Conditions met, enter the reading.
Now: **10.8** mm
